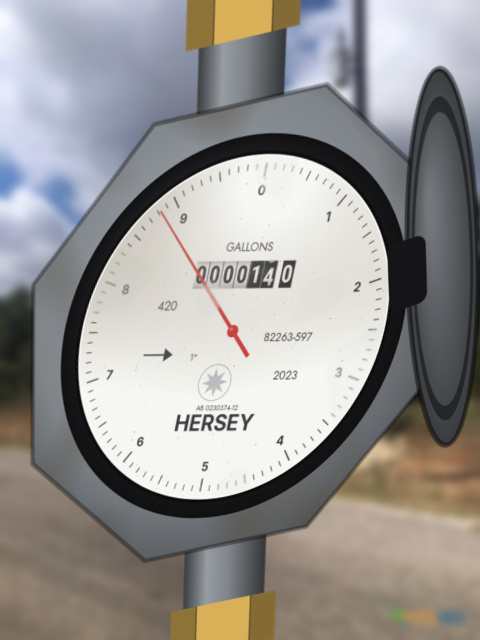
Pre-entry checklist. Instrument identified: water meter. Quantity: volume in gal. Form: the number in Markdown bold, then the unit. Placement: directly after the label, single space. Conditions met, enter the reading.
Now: **138.8** gal
